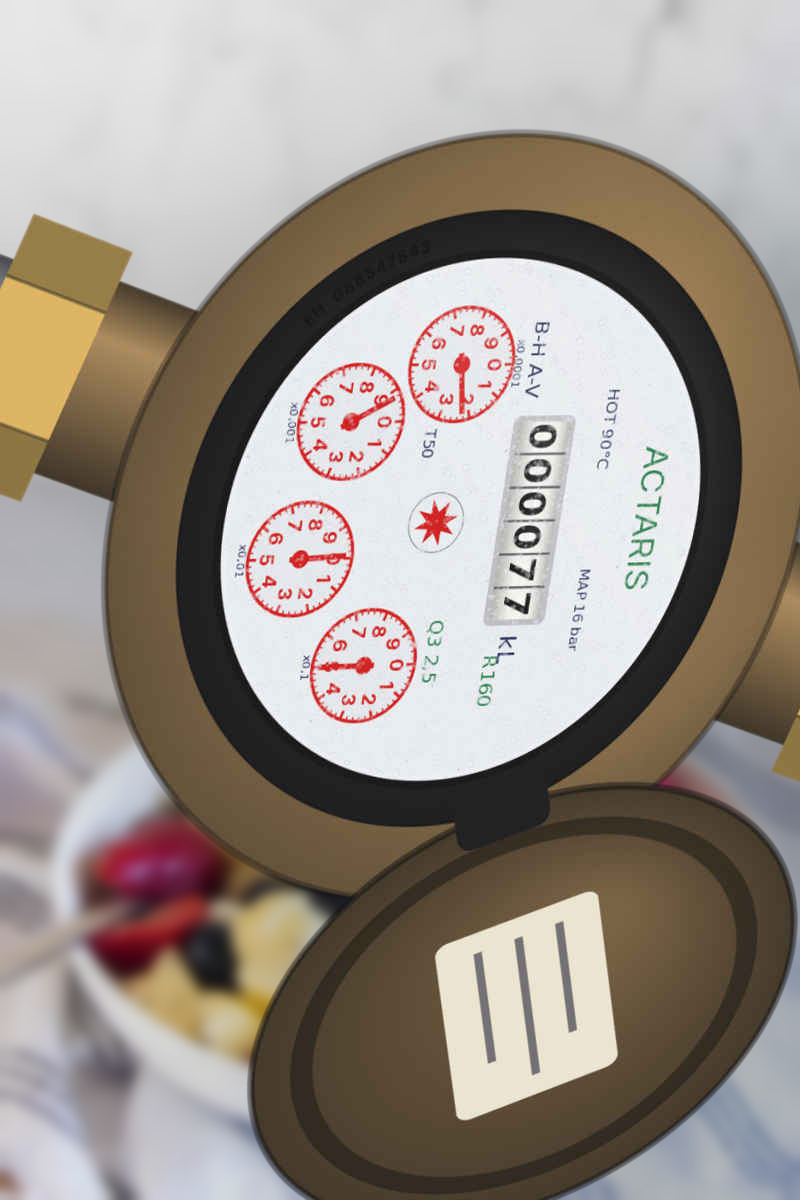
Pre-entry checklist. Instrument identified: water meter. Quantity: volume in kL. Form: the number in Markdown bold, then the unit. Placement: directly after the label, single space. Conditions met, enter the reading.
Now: **77.4992** kL
